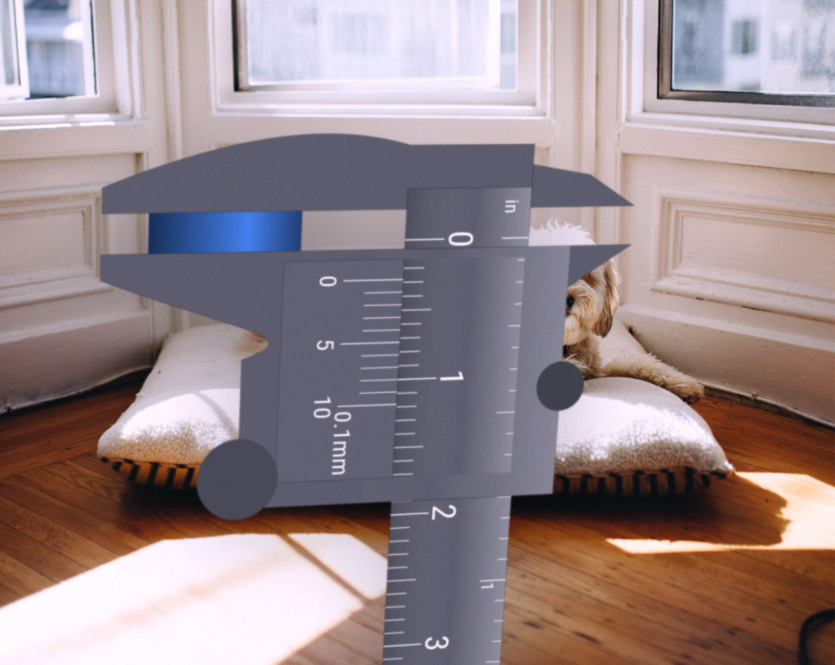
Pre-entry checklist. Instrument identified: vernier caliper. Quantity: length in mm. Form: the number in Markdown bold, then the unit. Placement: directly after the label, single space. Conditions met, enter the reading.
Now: **2.8** mm
